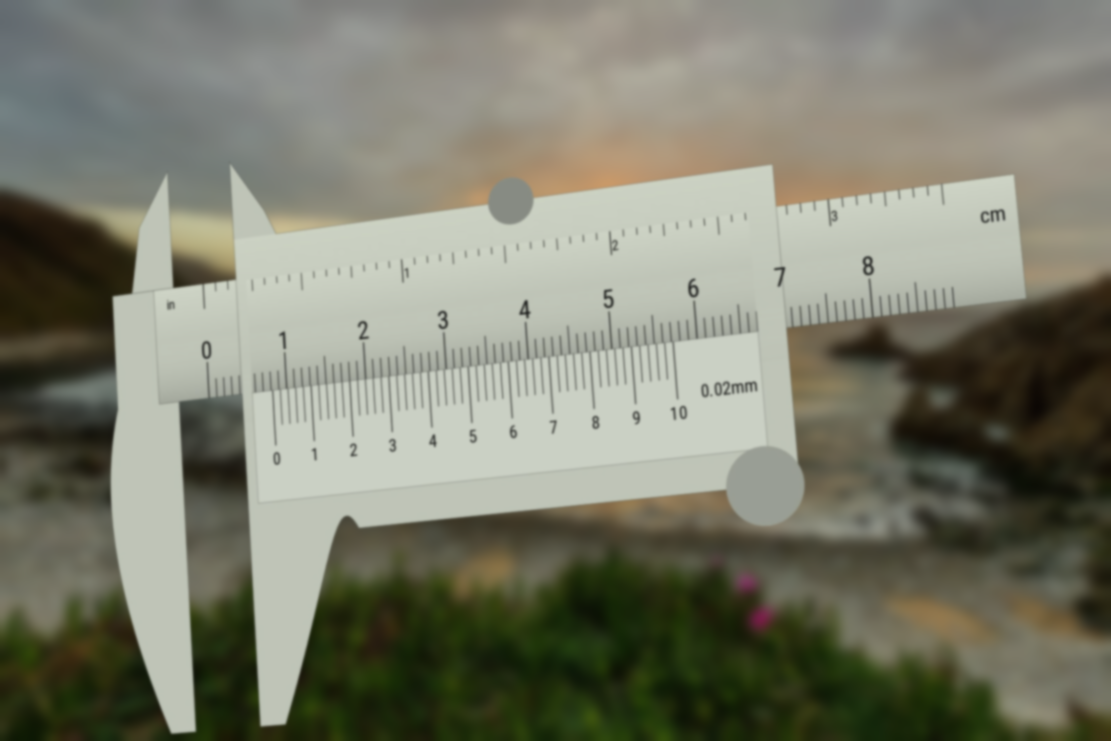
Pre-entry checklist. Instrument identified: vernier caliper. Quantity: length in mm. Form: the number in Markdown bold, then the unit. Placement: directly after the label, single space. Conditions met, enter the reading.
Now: **8.2** mm
